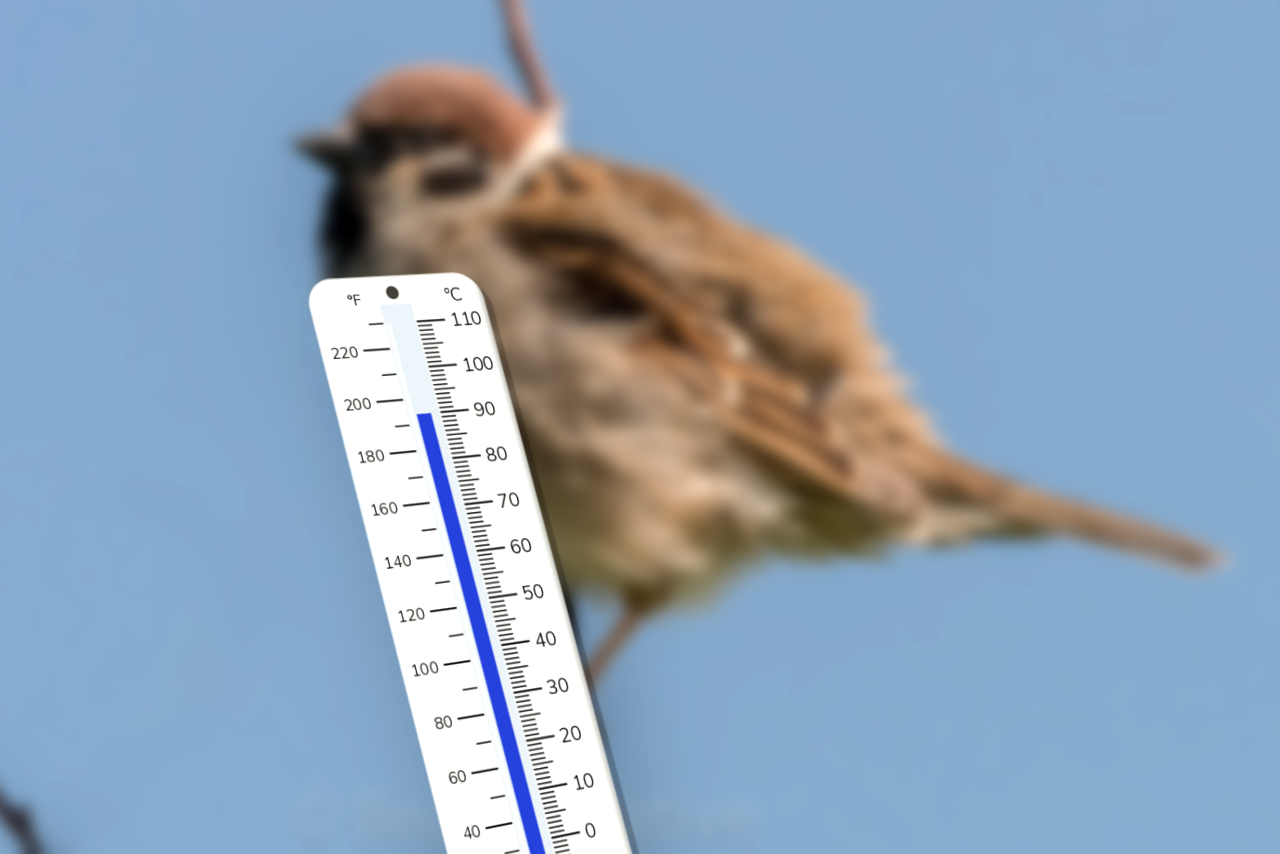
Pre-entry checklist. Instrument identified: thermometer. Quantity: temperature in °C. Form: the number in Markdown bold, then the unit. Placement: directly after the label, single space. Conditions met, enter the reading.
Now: **90** °C
